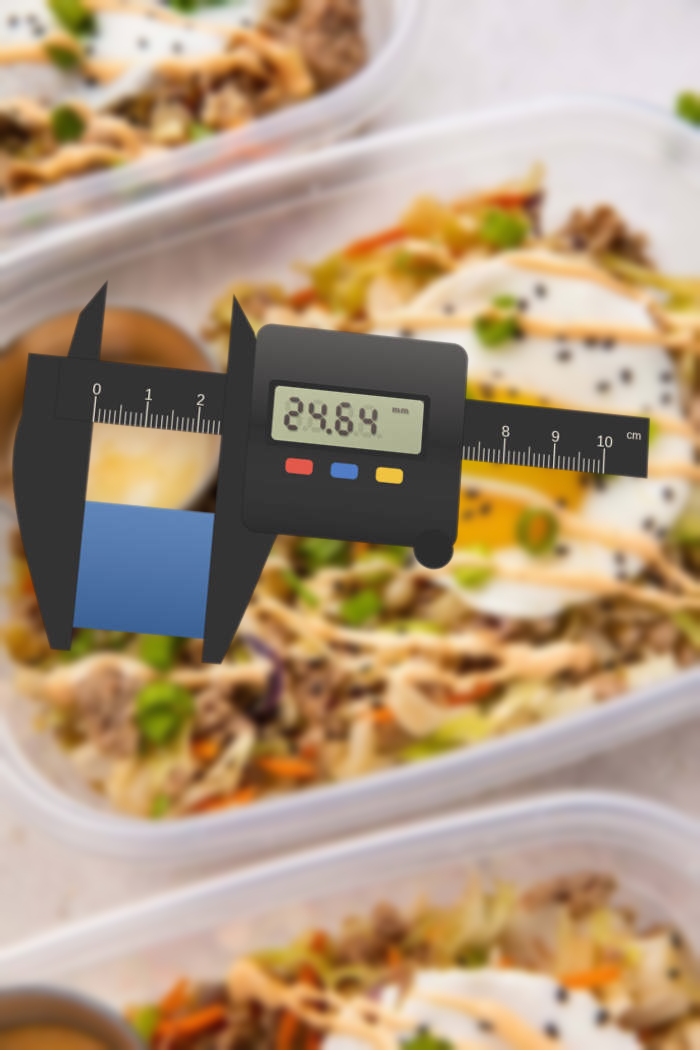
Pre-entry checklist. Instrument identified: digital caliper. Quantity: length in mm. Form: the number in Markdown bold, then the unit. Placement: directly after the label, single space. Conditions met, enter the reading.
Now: **24.64** mm
